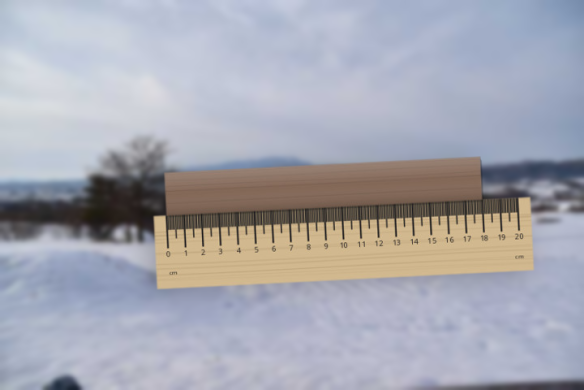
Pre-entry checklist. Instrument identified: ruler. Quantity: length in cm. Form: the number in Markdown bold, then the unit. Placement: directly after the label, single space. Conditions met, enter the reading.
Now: **18** cm
